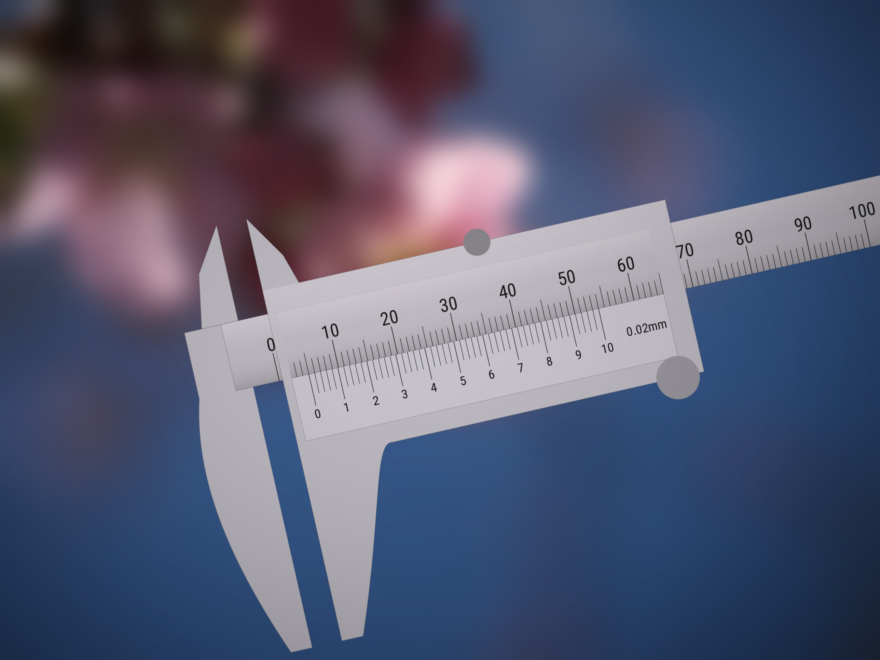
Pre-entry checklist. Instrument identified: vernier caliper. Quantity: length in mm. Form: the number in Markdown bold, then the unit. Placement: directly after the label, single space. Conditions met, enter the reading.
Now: **5.0** mm
